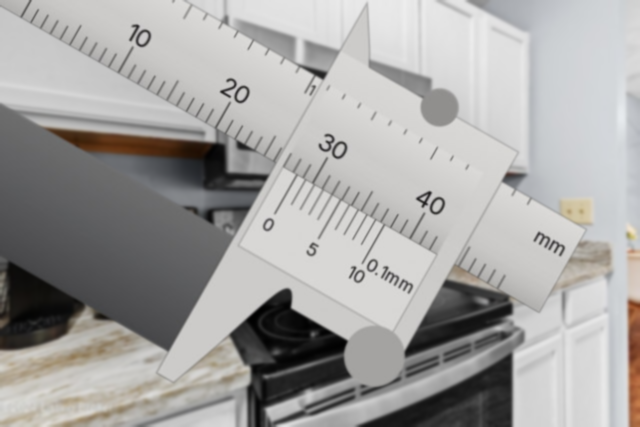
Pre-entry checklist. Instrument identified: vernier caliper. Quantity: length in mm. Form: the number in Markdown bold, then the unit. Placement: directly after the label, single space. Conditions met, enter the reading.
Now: **28.4** mm
